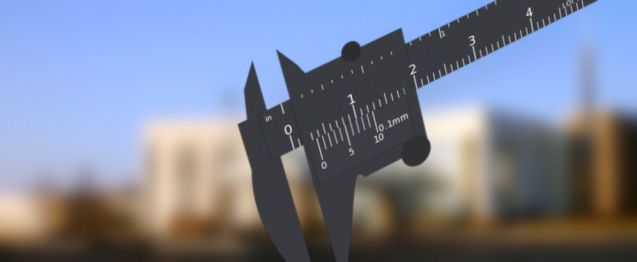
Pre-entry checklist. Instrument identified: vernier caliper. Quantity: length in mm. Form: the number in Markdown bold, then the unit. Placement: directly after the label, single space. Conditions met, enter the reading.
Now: **3.6** mm
